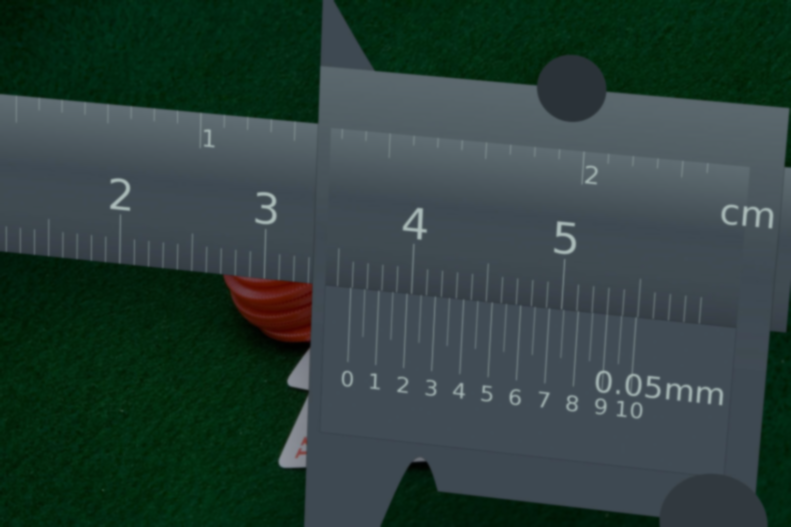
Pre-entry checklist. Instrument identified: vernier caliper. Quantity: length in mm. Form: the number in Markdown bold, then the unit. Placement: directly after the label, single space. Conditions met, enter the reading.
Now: **35.9** mm
